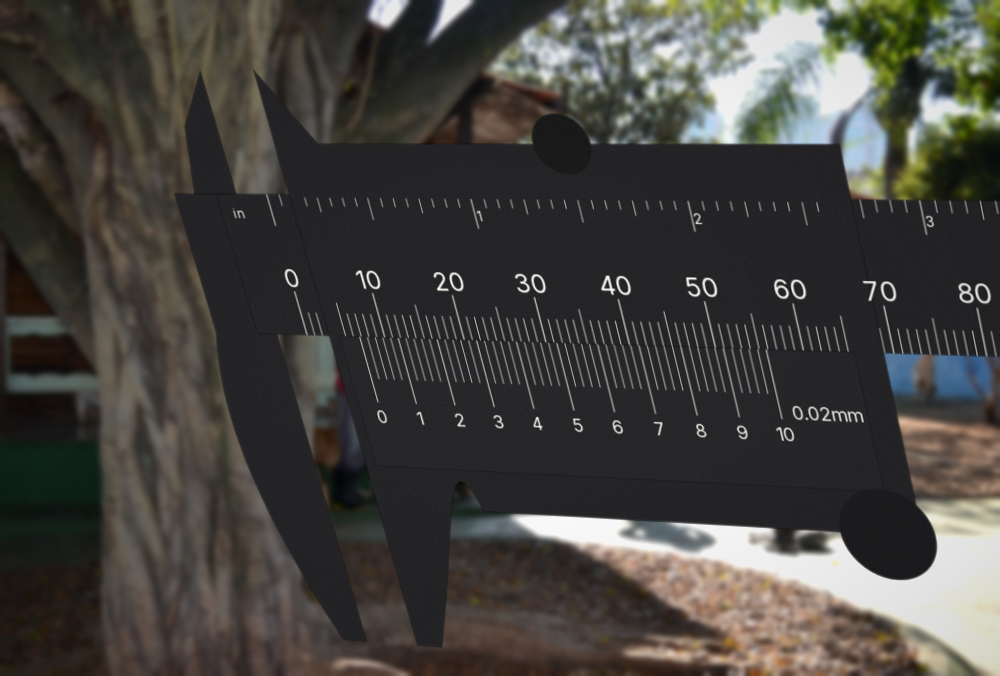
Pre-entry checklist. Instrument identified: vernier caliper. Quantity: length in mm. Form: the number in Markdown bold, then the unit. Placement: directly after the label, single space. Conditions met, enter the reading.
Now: **6.8** mm
